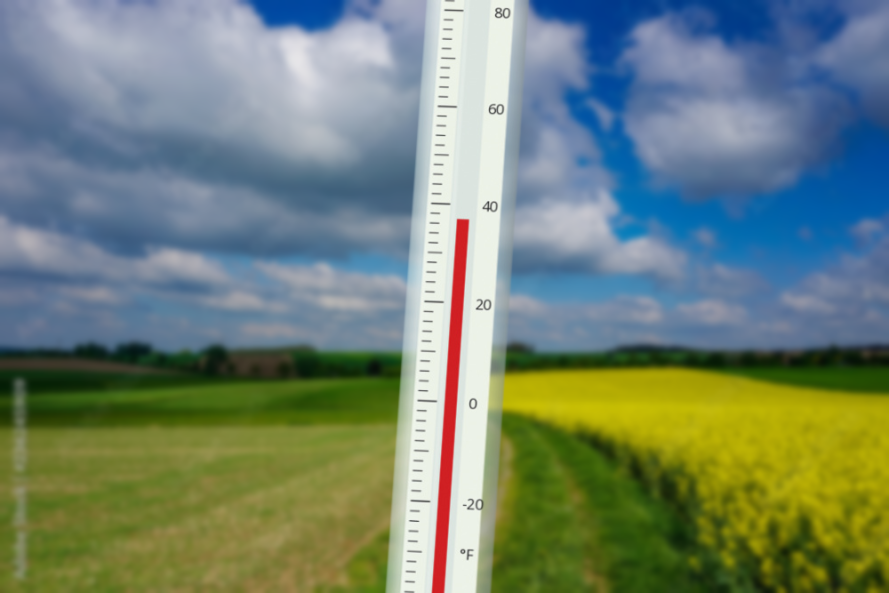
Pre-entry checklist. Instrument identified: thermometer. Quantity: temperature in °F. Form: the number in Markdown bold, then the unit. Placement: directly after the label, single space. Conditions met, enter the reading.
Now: **37** °F
